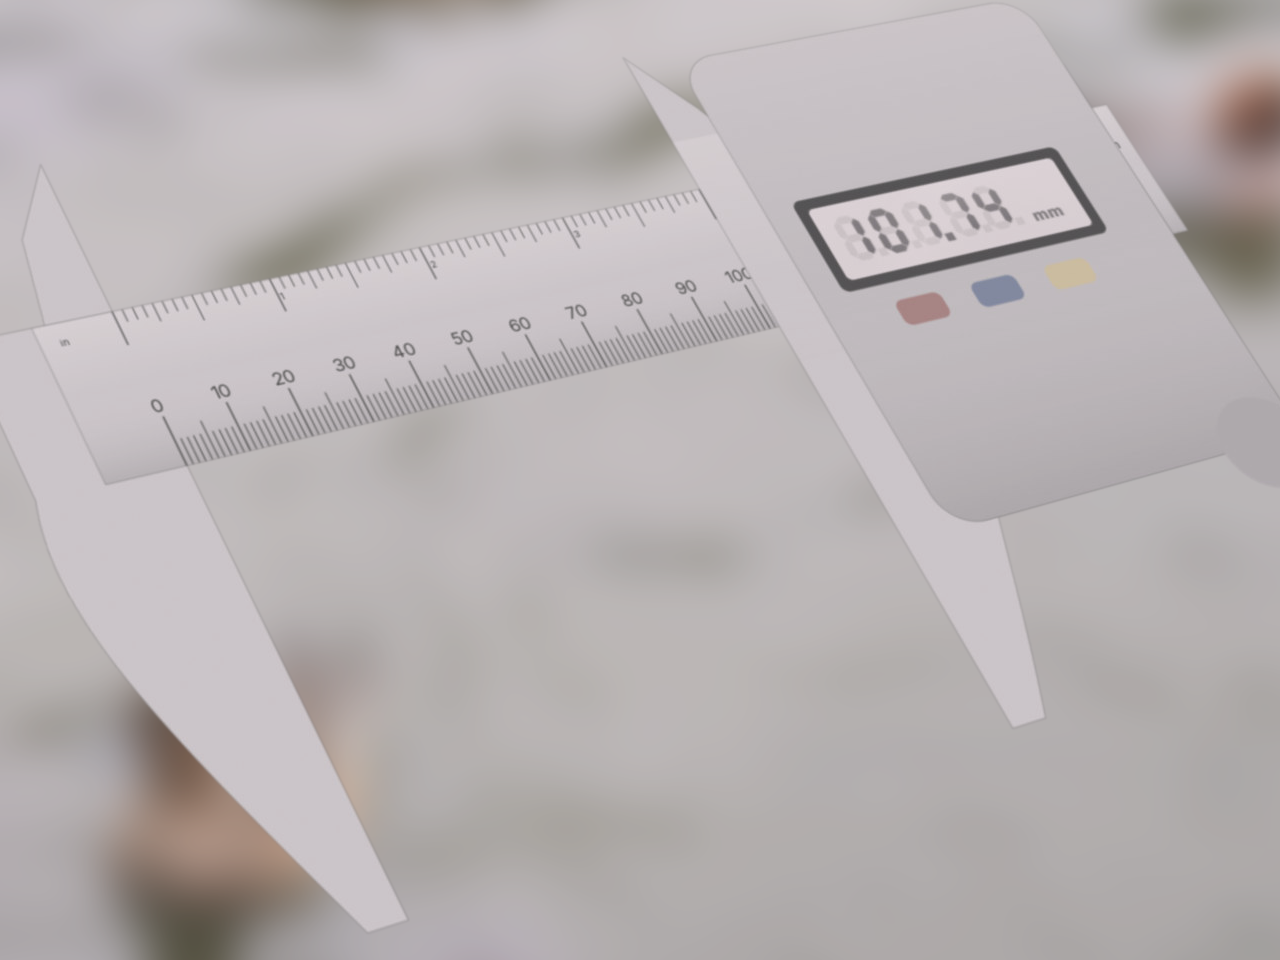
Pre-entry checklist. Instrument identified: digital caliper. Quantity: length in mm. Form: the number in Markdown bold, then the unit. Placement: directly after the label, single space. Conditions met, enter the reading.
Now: **101.74** mm
